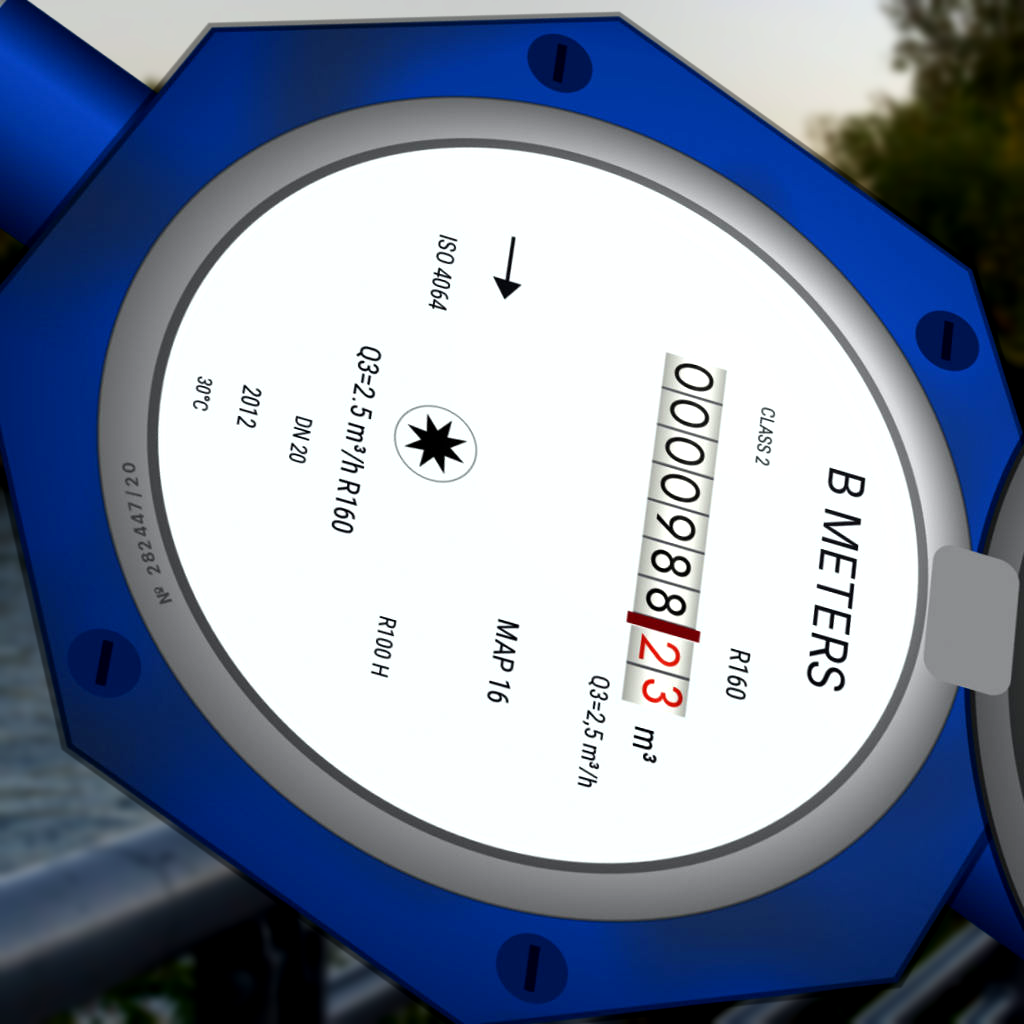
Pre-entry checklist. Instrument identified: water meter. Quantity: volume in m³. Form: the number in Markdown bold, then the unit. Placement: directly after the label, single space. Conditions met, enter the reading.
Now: **988.23** m³
